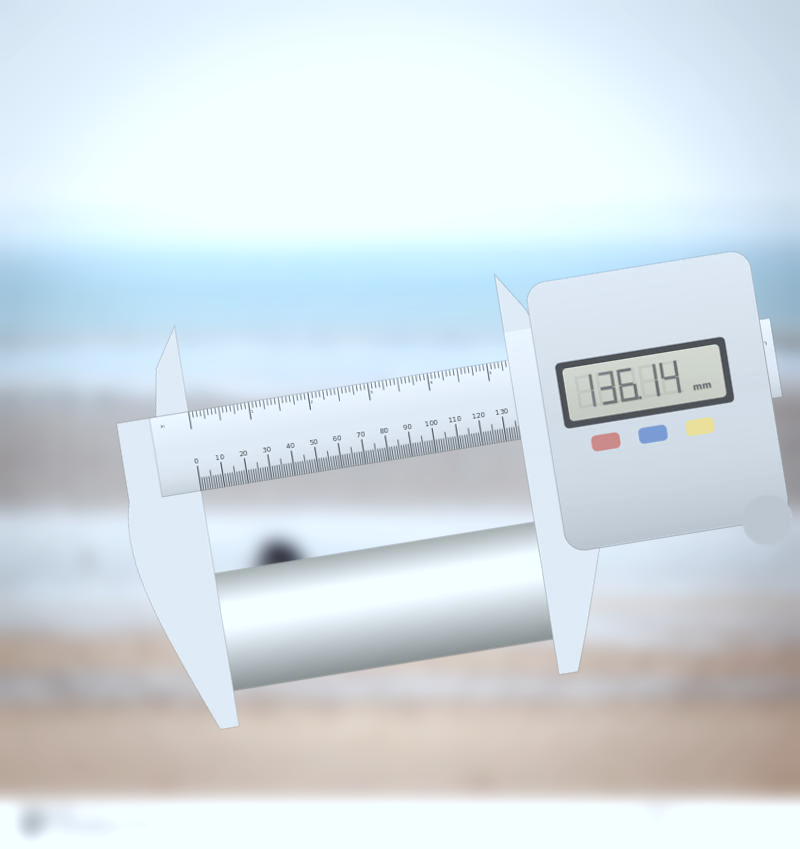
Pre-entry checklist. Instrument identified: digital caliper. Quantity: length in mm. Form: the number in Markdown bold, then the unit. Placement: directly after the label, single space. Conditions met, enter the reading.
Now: **136.14** mm
